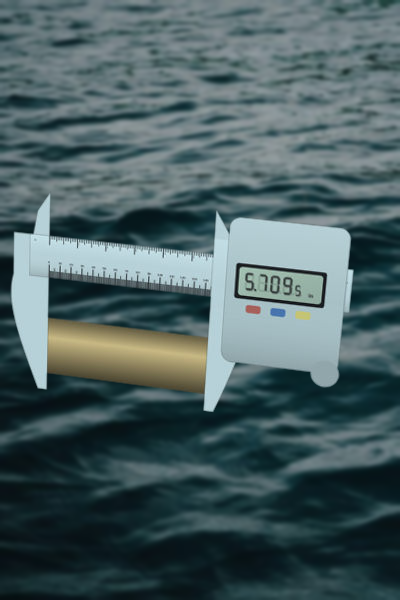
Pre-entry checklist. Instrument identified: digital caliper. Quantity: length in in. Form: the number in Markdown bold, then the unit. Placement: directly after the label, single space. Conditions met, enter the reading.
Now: **5.7095** in
